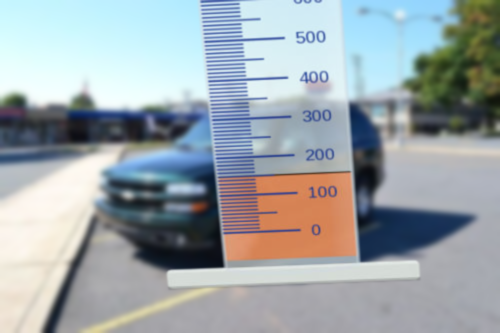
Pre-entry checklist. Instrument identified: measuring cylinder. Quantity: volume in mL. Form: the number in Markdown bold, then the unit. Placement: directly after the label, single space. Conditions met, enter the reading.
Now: **150** mL
